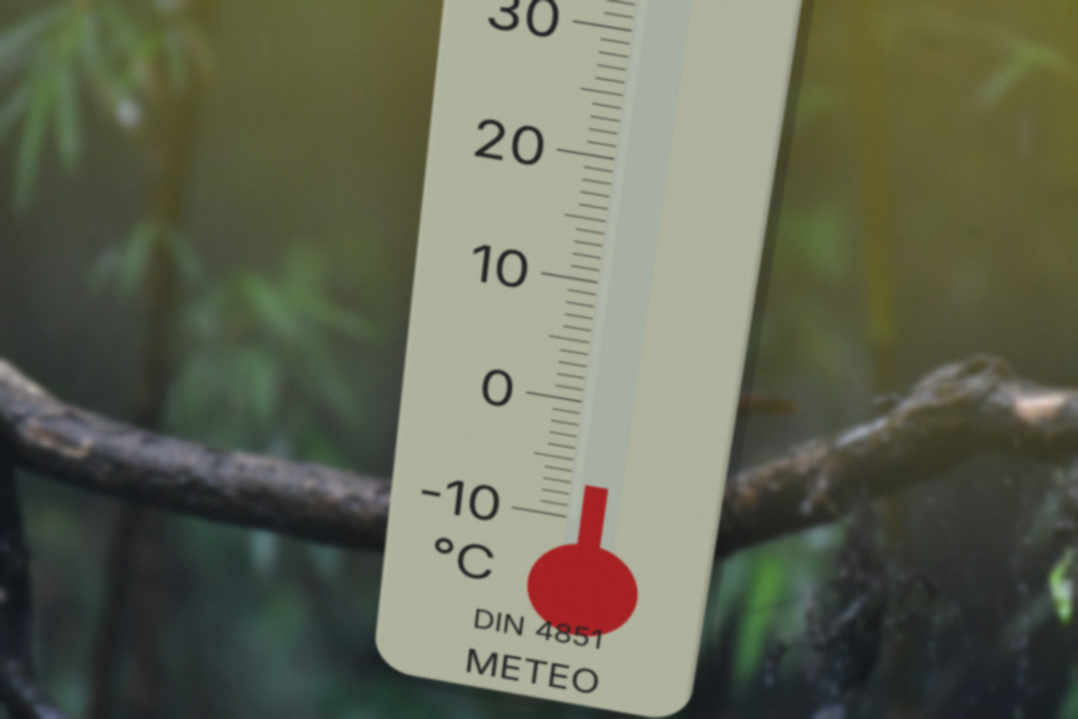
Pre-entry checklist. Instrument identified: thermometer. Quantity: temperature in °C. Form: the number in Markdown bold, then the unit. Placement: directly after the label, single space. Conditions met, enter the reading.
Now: **-7** °C
